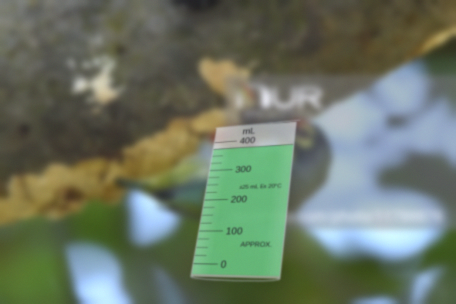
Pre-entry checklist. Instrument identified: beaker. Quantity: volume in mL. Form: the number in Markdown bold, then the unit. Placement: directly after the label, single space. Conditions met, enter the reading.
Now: **375** mL
